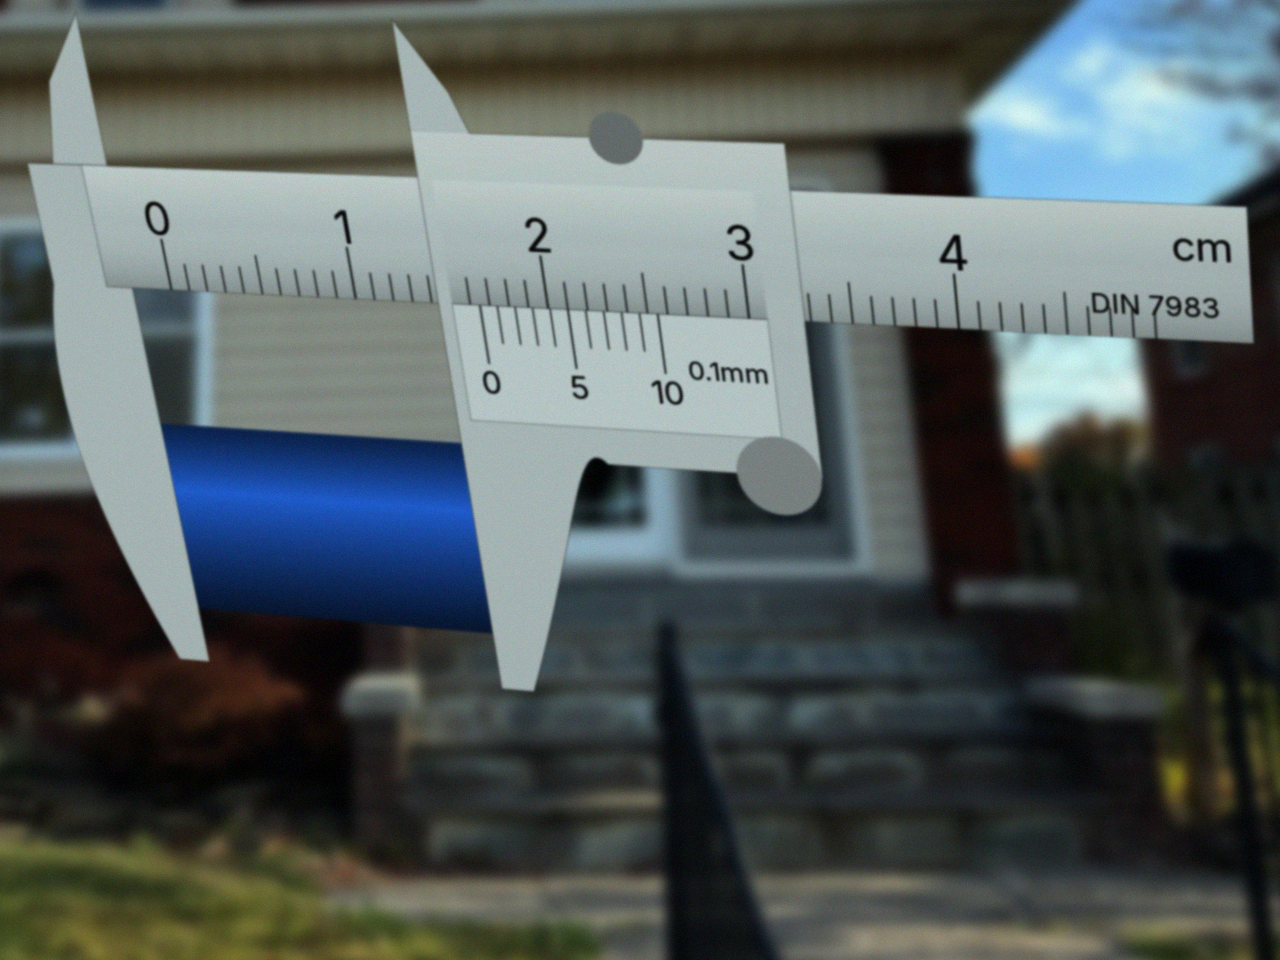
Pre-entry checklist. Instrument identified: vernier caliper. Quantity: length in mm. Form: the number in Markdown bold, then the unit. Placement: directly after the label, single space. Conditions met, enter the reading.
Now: **16.5** mm
